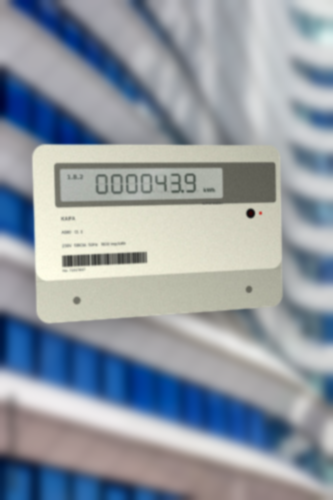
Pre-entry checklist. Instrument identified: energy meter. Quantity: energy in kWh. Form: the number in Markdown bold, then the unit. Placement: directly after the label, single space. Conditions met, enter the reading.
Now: **43.9** kWh
